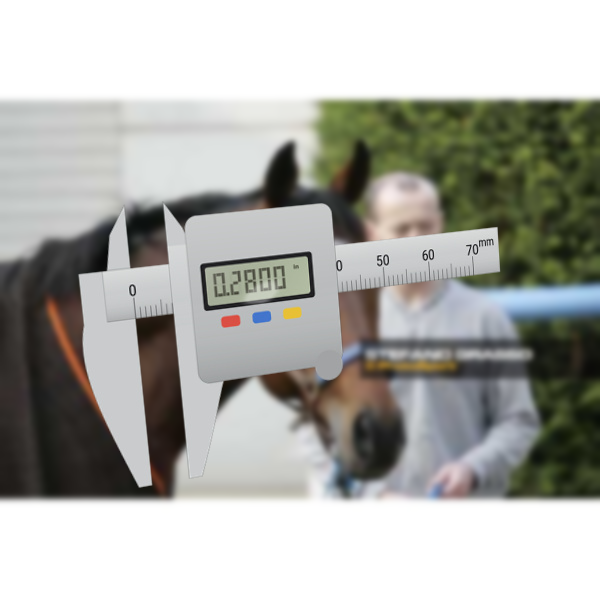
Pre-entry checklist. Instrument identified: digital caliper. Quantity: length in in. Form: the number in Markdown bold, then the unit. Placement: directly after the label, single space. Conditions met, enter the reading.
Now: **0.2800** in
